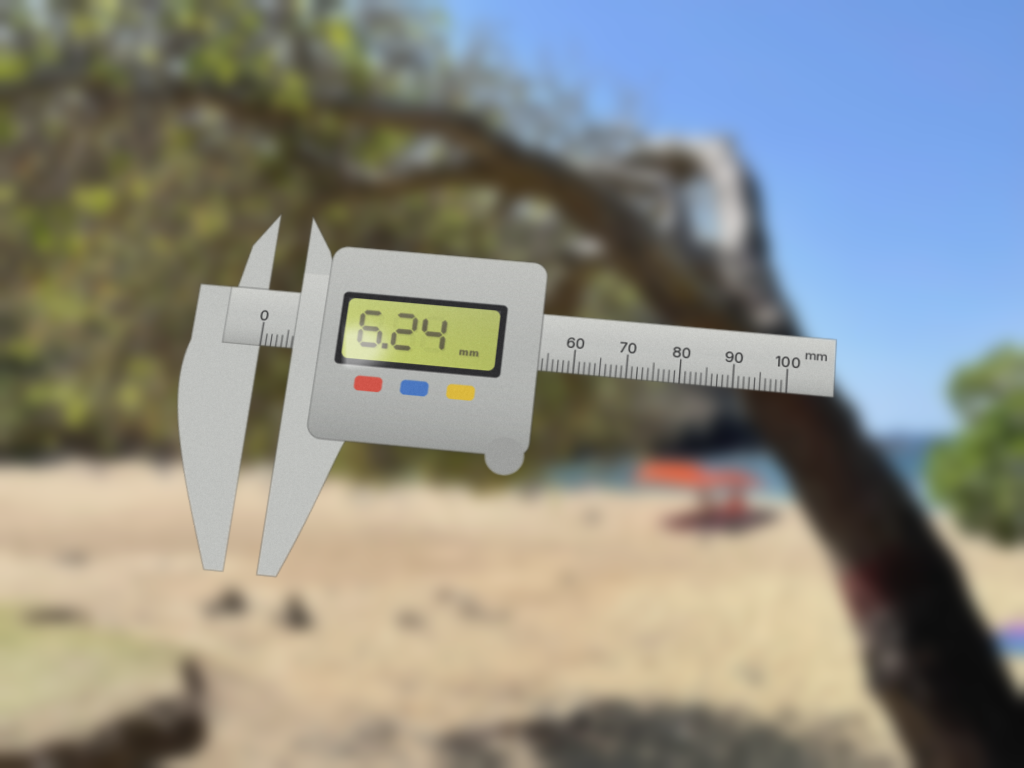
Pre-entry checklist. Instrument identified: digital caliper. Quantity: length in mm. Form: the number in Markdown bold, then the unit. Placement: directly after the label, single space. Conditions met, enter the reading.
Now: **6.24** mm
